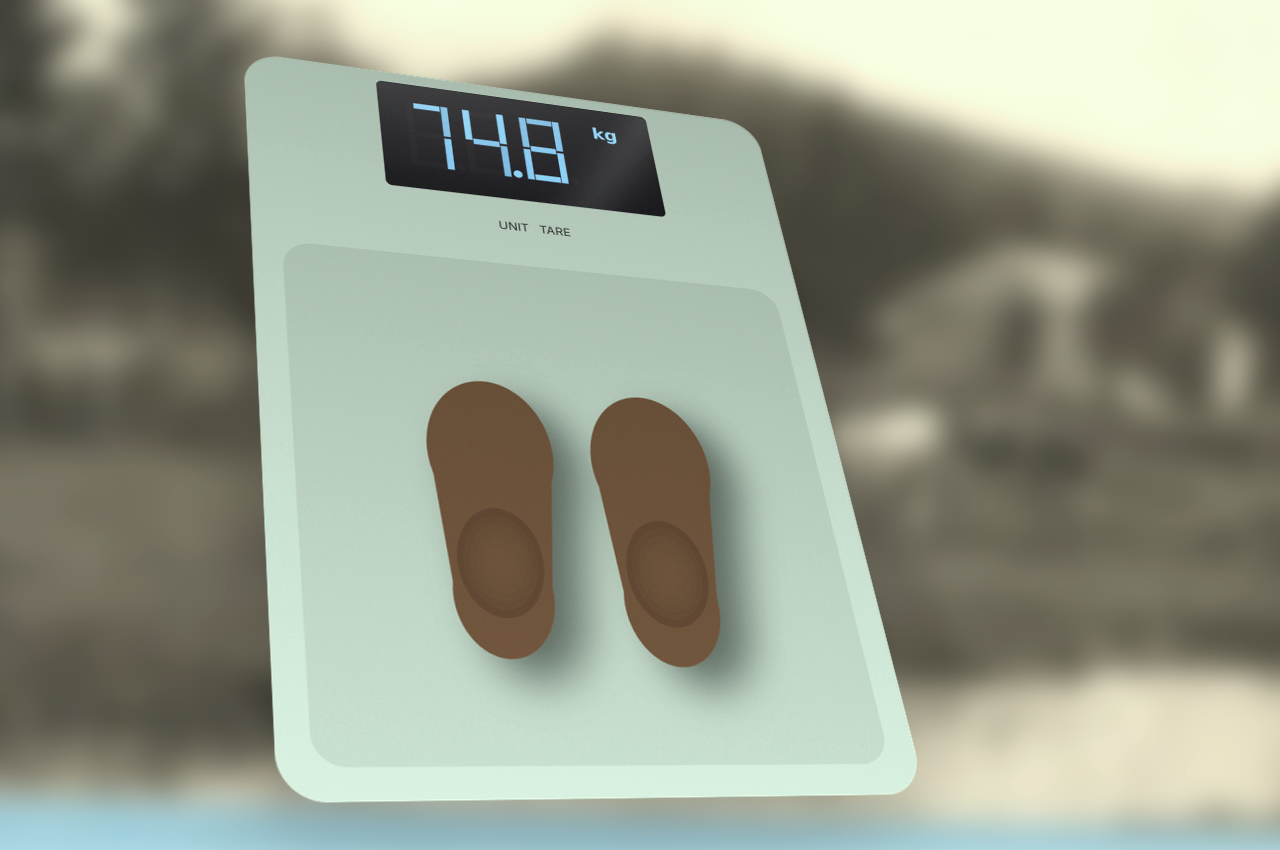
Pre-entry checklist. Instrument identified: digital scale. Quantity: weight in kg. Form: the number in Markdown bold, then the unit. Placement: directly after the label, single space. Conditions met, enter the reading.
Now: **74.8** kg
